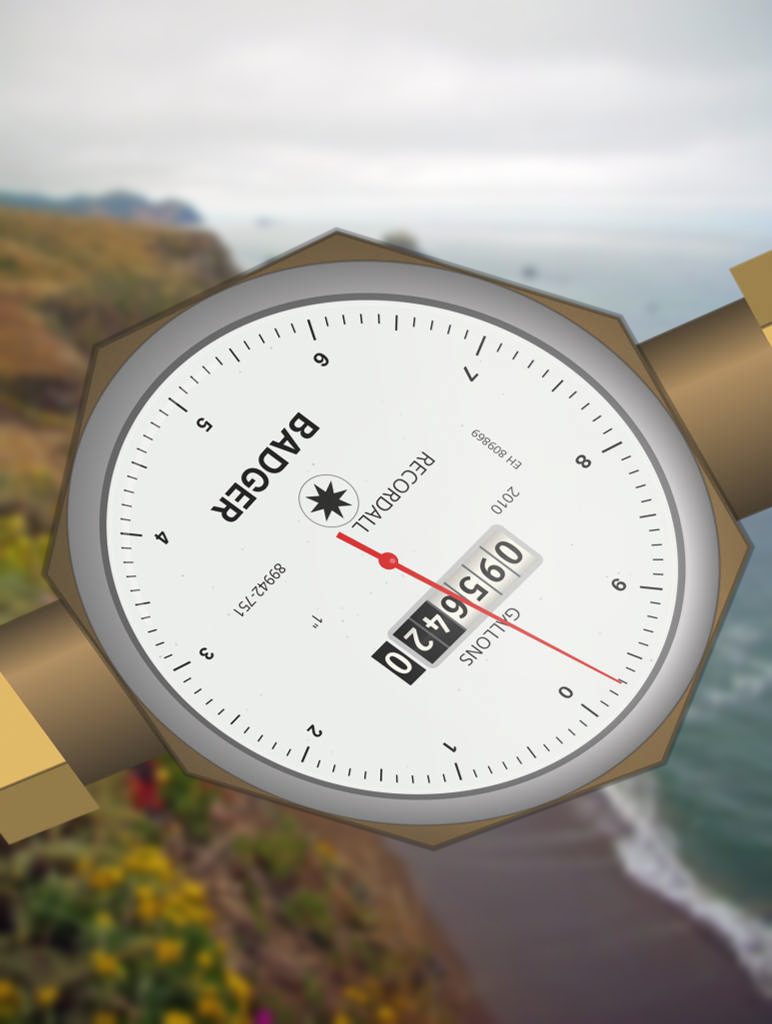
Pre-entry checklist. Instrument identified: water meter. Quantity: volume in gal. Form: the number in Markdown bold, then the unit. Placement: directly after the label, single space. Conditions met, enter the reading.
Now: **956419.7** gal
